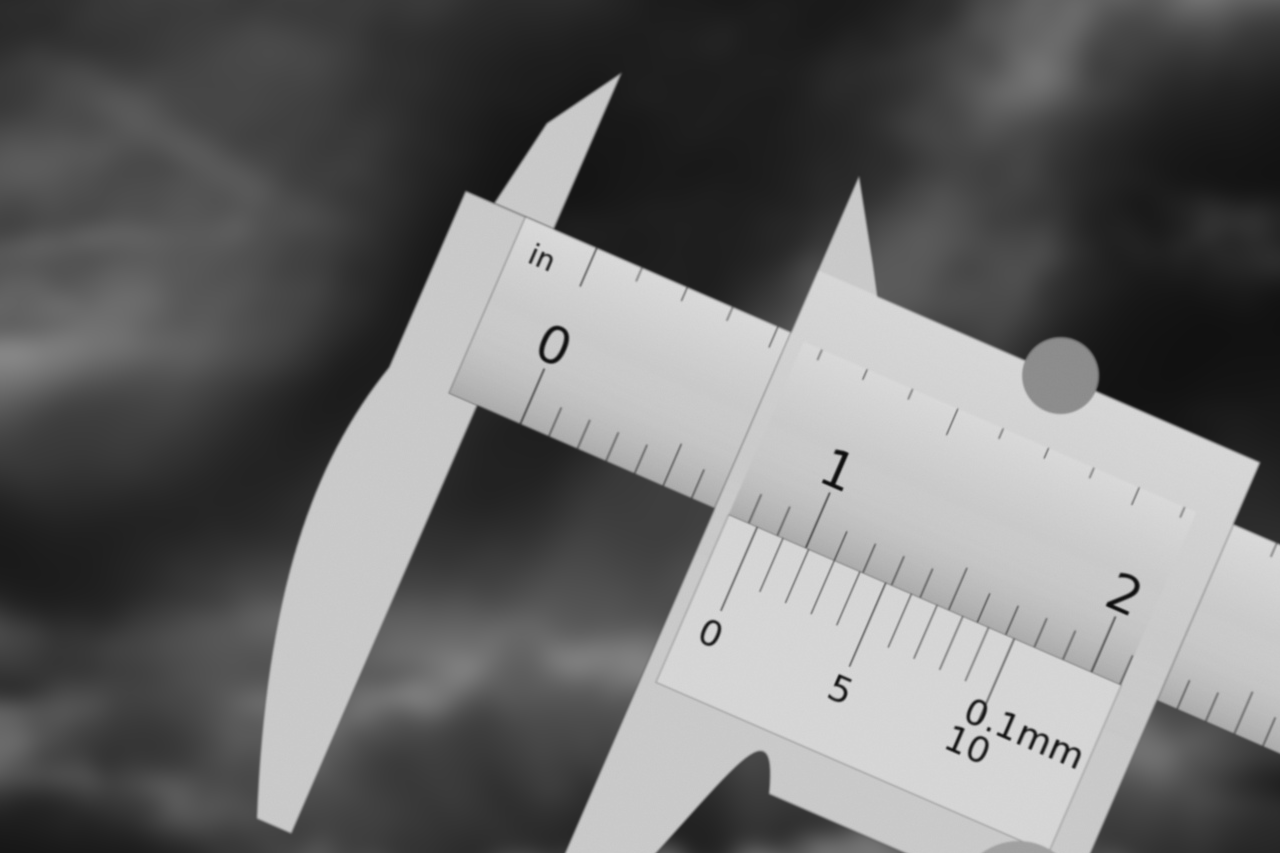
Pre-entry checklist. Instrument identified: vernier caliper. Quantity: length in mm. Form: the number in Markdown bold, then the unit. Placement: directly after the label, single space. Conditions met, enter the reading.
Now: **8.3** mm
